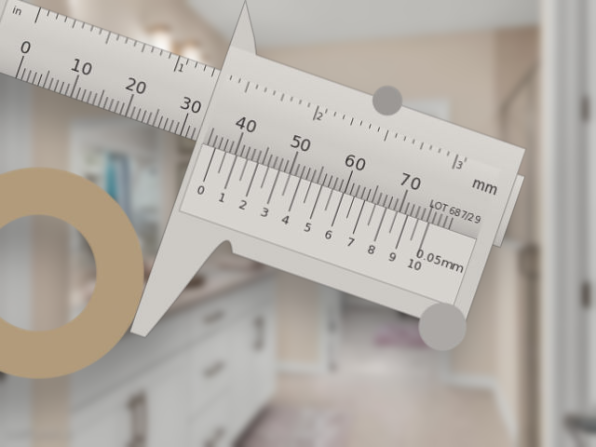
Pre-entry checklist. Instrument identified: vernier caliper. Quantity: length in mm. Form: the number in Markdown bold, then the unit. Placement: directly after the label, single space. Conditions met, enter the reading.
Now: **36.4** mm
